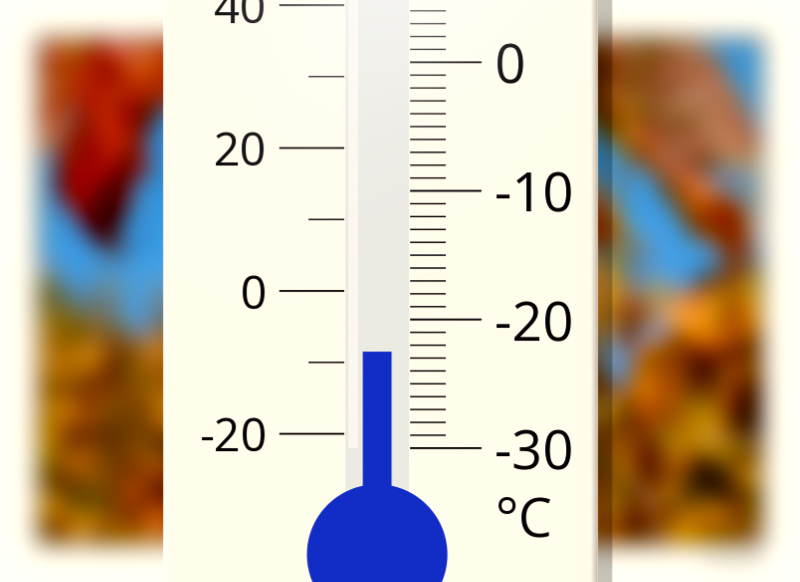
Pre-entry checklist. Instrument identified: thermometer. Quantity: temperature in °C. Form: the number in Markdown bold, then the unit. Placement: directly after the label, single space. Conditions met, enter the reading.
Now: **-22.5** °C
